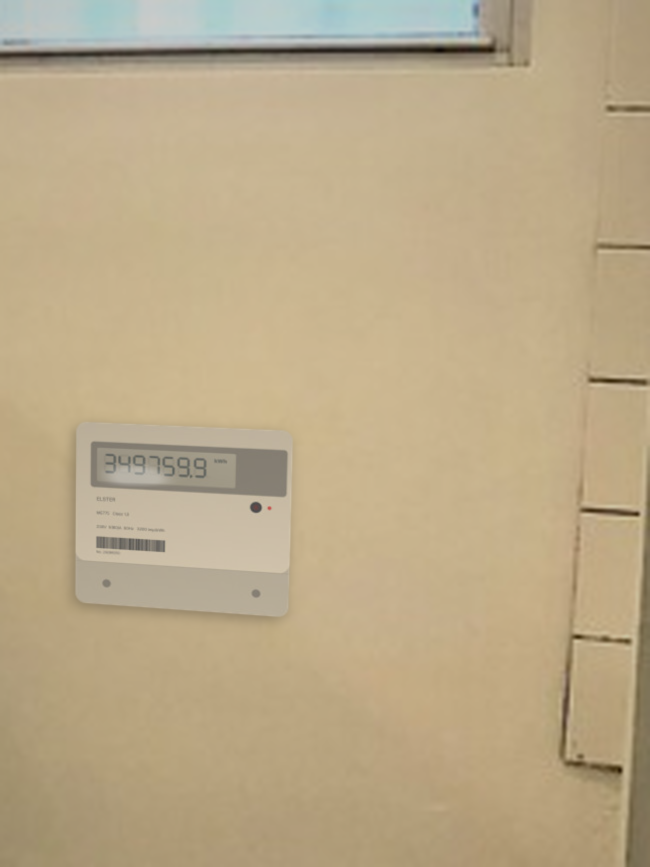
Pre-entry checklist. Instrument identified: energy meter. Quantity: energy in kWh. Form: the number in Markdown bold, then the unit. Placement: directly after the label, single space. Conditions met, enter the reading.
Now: **349759.9** kWh
